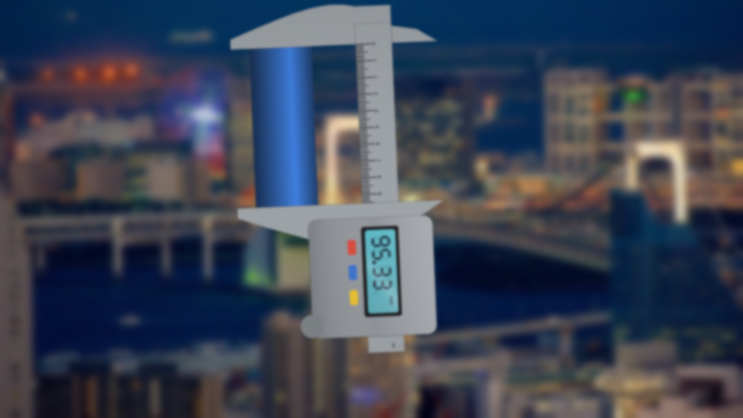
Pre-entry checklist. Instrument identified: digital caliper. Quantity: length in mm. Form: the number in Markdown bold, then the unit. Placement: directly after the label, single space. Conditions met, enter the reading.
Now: **95.33** mm
